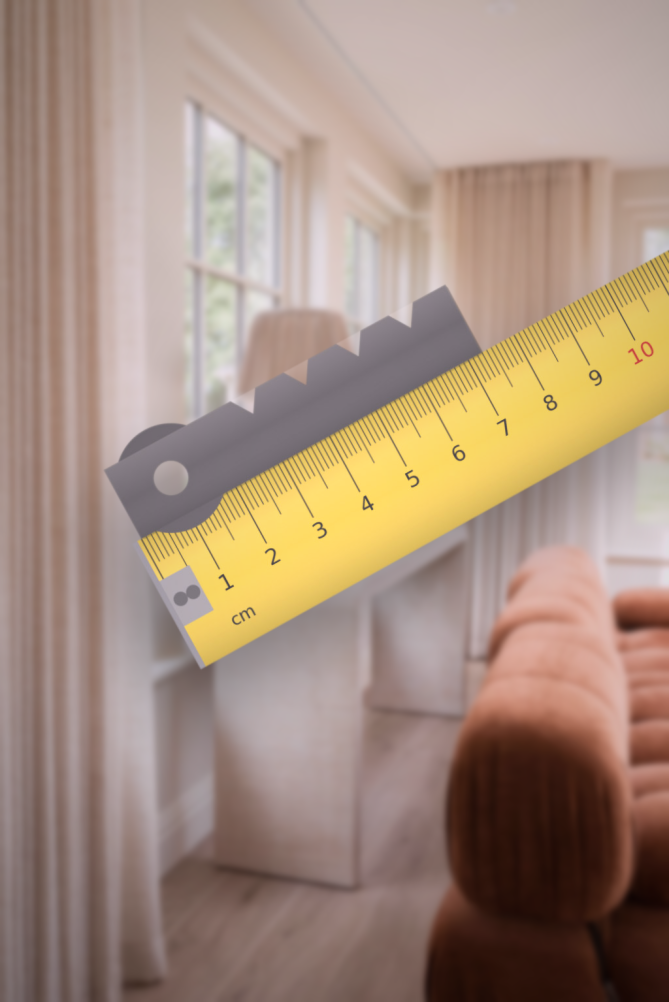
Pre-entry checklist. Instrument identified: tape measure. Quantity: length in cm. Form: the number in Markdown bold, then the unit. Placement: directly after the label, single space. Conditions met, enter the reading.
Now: **7.3** cm
